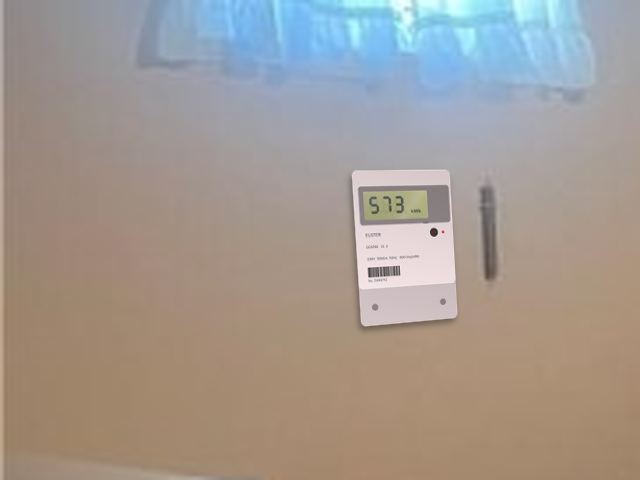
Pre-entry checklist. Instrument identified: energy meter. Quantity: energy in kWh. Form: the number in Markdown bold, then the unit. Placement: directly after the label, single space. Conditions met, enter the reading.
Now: **573** kWh
